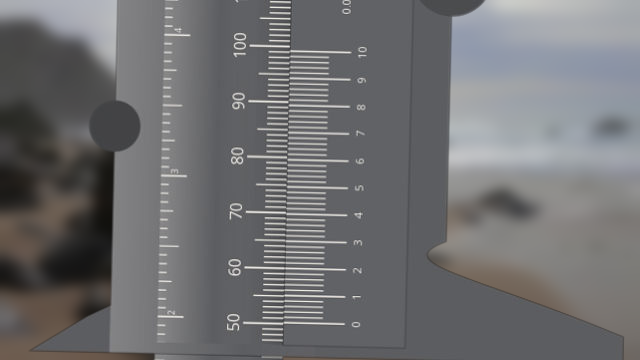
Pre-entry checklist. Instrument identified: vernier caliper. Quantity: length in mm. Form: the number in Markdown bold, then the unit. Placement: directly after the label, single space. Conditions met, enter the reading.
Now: **50.2** mm
